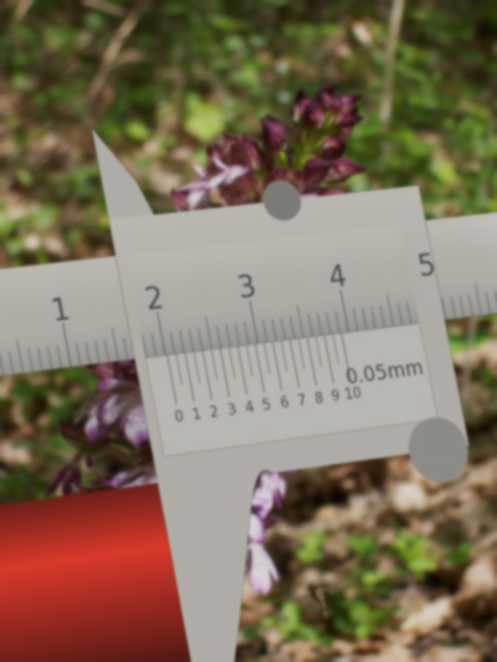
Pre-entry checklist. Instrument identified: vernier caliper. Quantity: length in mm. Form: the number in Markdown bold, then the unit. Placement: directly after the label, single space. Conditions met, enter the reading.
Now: **20.2** mm
